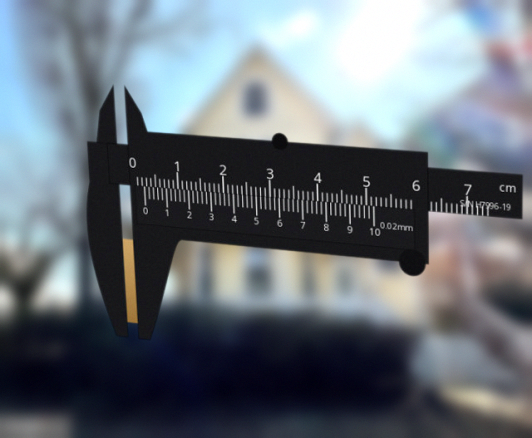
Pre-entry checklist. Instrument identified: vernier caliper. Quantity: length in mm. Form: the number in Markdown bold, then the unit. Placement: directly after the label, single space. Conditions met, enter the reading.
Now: **2.5** mm
